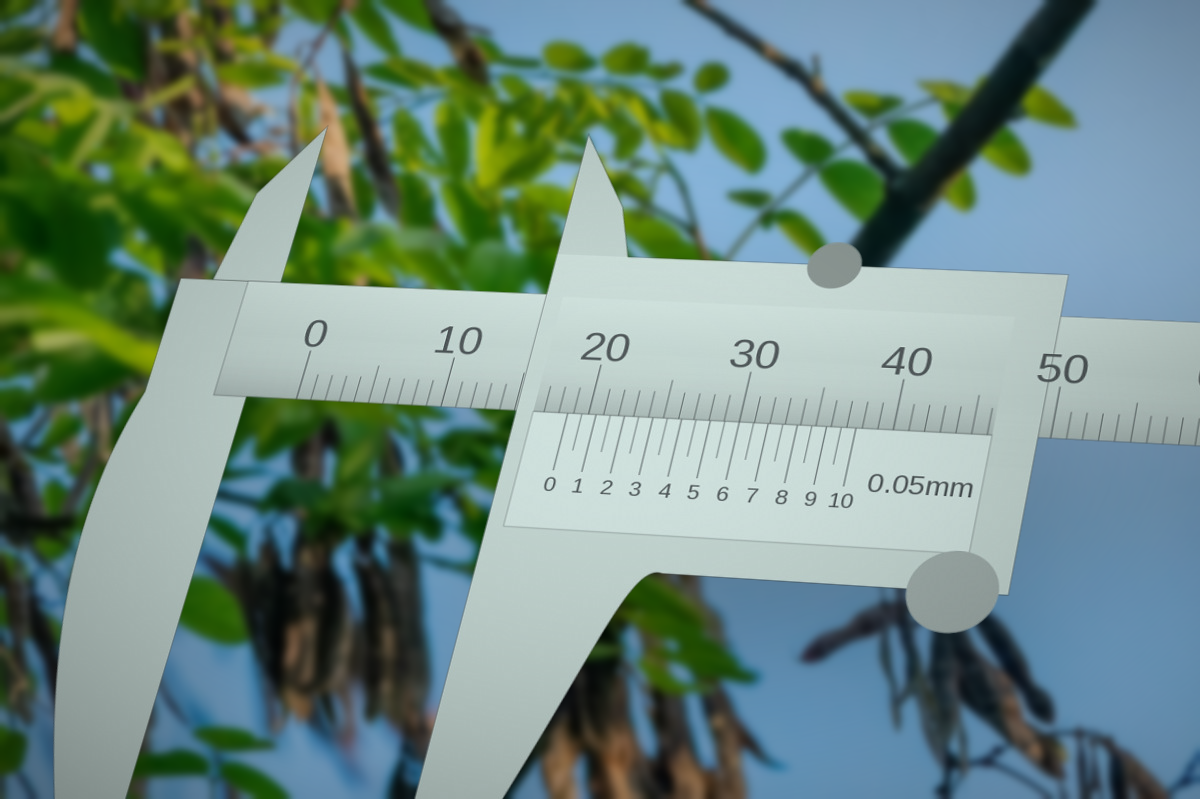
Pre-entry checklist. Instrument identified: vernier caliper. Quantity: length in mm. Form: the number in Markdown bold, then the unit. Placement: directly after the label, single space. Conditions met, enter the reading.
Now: **18.6** mm
